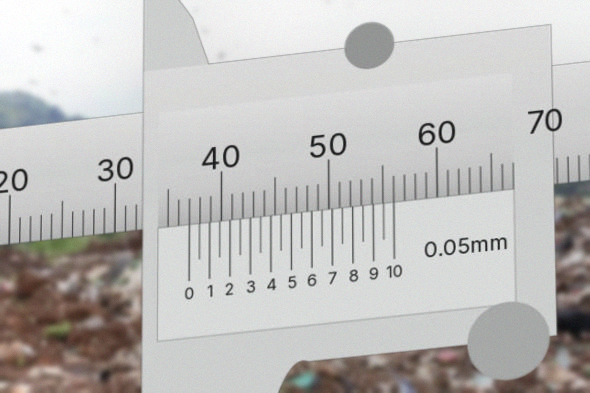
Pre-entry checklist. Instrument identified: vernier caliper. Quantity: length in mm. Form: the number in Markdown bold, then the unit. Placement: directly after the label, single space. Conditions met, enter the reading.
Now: **37.0** mm
